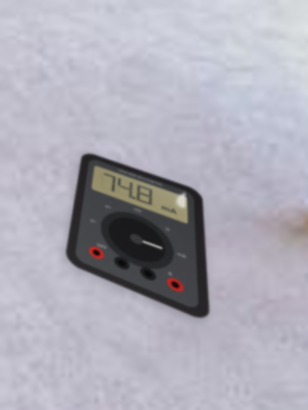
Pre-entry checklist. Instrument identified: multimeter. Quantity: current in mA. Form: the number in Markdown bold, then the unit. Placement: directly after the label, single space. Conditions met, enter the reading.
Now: **74.8** mA
